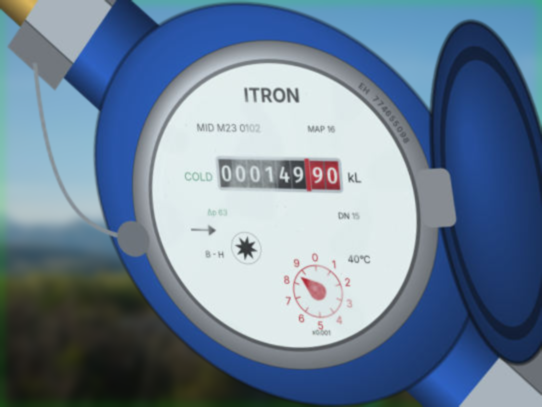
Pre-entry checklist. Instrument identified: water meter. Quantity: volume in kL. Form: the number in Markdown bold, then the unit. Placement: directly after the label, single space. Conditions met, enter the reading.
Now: **149.908** kL
